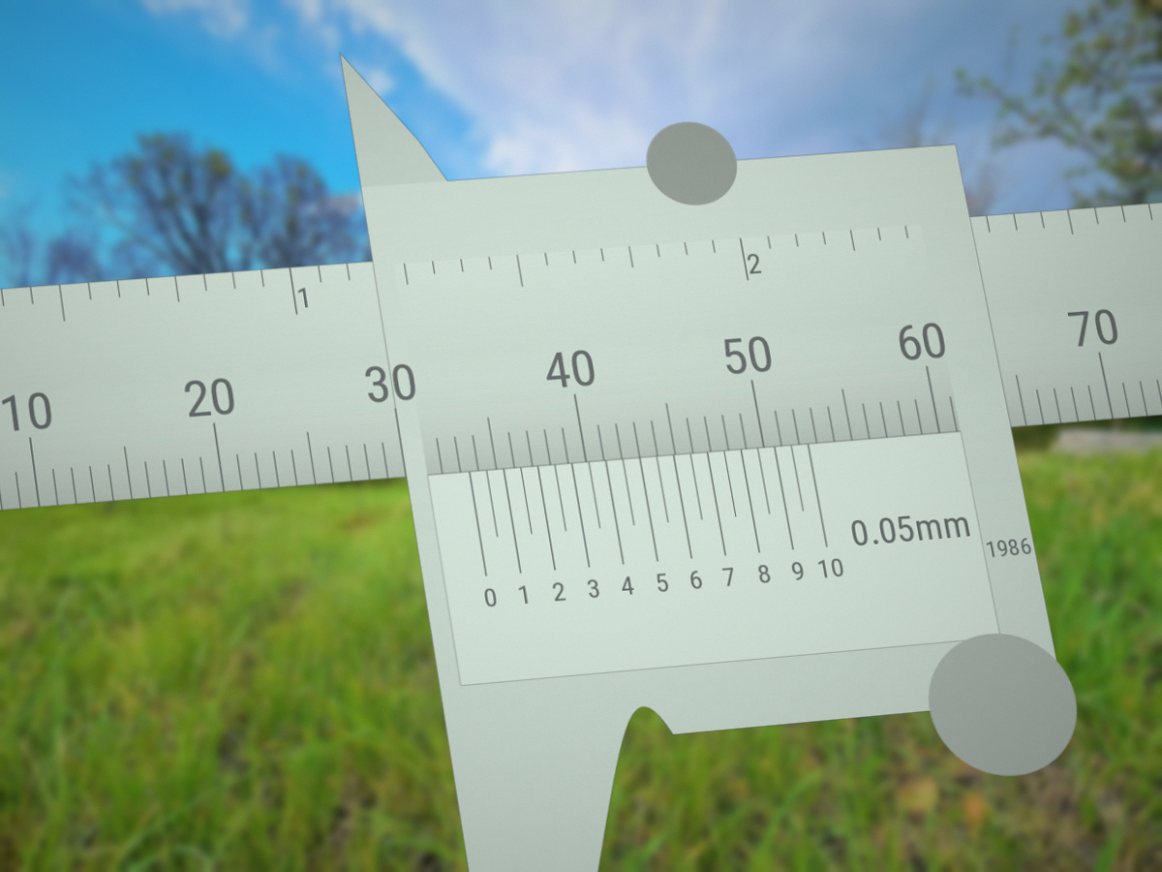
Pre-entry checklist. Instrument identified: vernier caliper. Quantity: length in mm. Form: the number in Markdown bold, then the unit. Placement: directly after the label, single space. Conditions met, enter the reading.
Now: **33.5** mm
